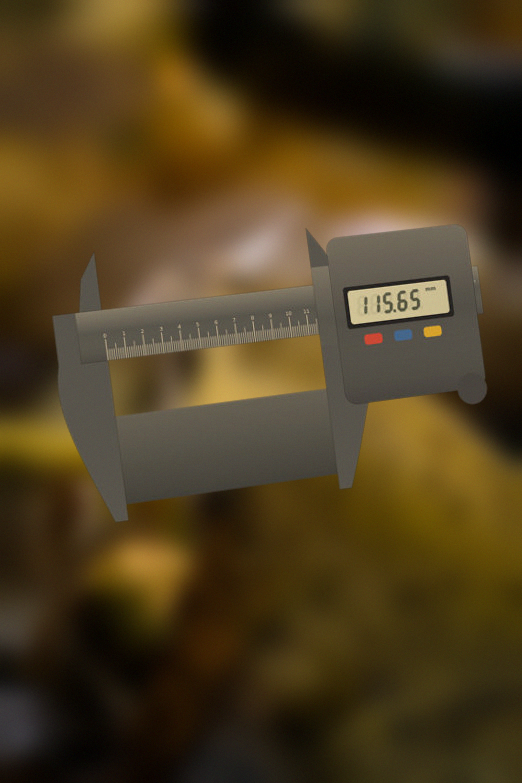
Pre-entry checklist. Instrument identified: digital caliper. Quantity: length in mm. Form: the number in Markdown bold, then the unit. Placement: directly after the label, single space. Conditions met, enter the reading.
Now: **115.65** mm
